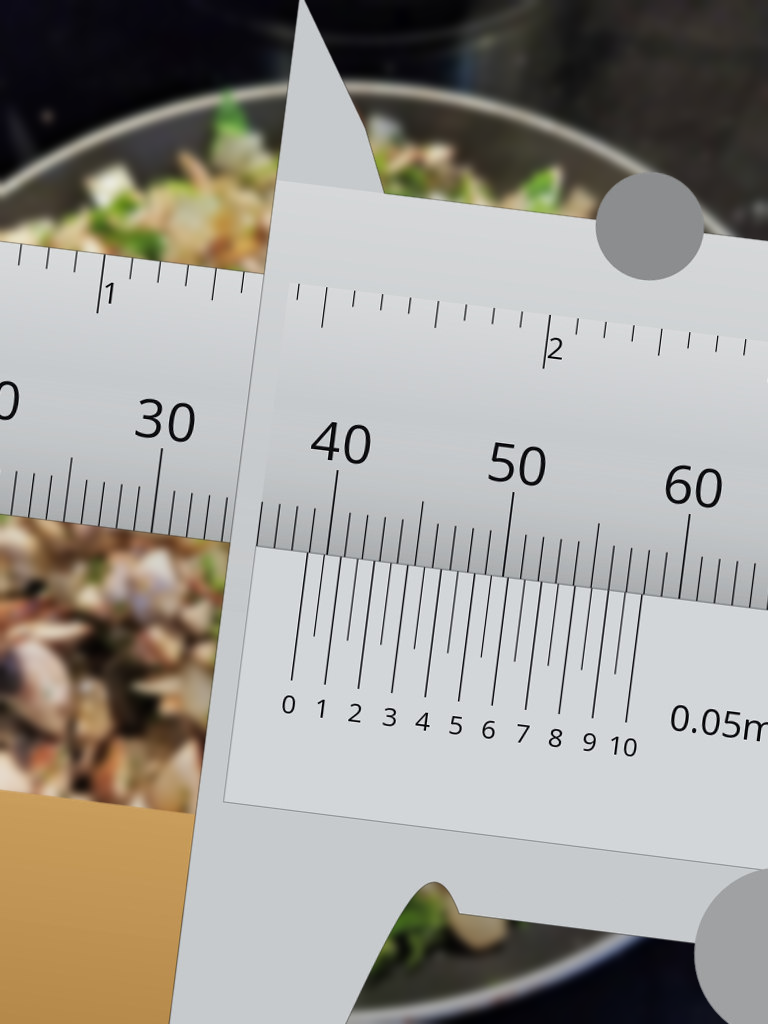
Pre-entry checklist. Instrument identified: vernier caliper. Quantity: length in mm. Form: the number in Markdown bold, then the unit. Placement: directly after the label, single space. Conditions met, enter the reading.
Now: **38.9** mm
